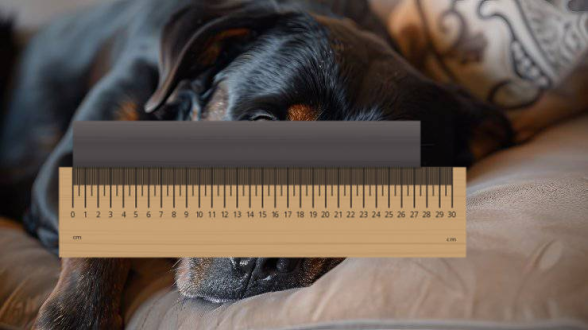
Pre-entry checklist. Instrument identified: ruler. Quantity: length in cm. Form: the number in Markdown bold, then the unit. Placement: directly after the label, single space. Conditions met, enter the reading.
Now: **27.5** cm
